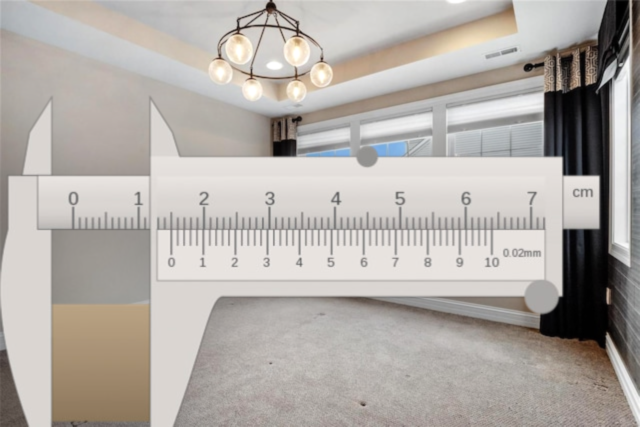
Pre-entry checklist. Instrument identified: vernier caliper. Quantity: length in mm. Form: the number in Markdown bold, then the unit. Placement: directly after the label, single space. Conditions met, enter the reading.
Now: **15.0** mm
